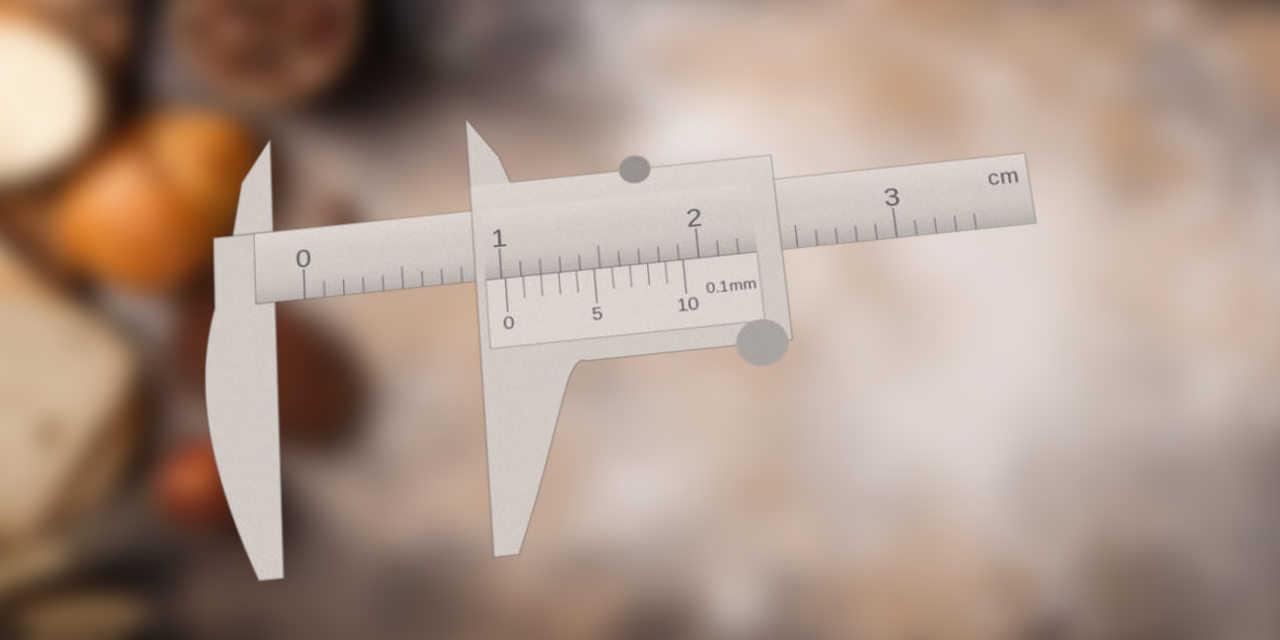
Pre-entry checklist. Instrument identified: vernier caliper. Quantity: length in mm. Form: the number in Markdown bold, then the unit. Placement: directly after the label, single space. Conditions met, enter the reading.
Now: **10.2** mm
